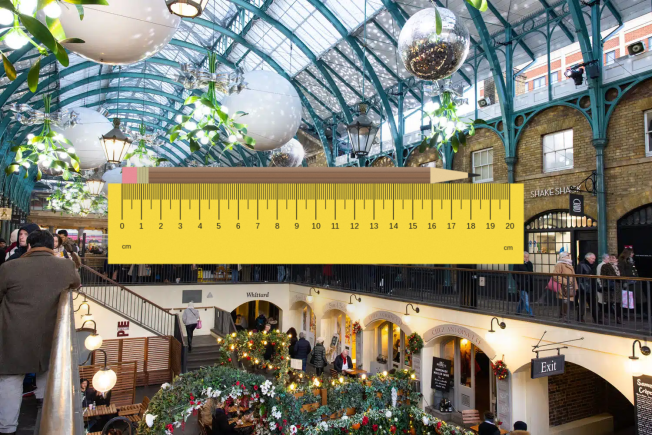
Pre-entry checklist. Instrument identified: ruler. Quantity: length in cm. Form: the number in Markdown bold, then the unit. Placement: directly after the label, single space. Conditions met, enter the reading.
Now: **18.5** cm
